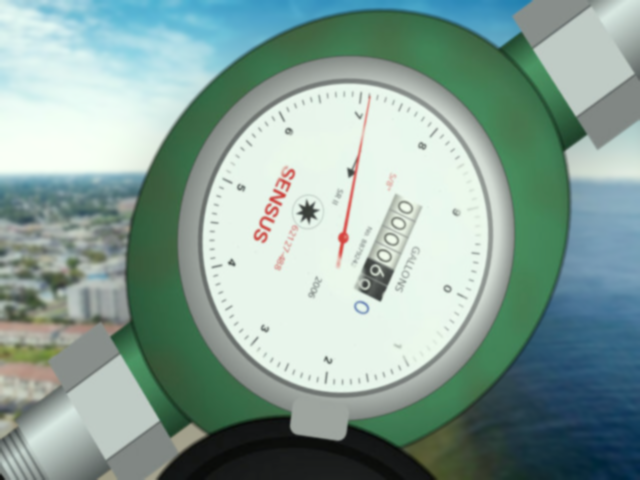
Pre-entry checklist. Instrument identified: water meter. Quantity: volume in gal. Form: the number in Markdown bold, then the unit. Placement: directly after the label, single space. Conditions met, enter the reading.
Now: **687.1** gal
